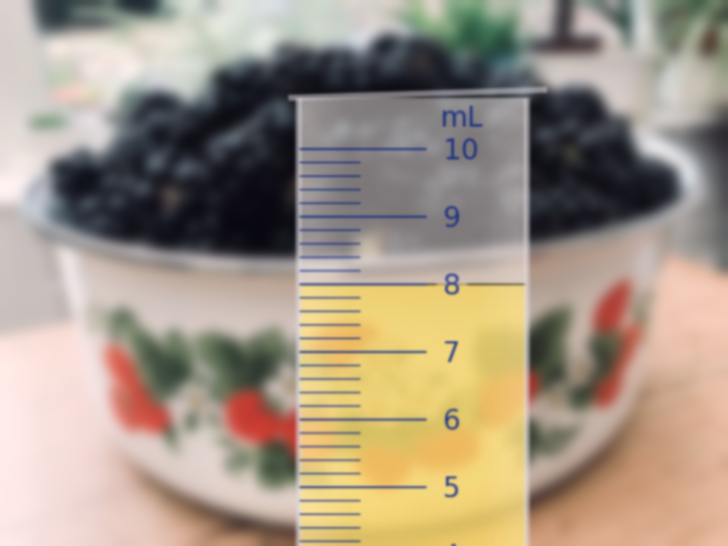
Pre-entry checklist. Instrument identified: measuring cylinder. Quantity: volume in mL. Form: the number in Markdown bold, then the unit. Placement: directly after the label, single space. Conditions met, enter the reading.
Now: **8** mL
